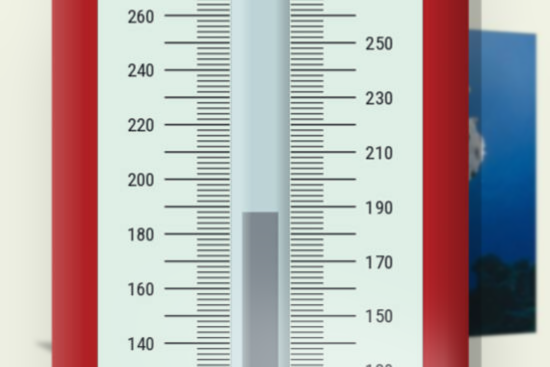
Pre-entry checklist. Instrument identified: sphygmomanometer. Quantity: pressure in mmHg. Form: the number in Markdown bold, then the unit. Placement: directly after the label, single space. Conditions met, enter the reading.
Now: **188** mmHg
